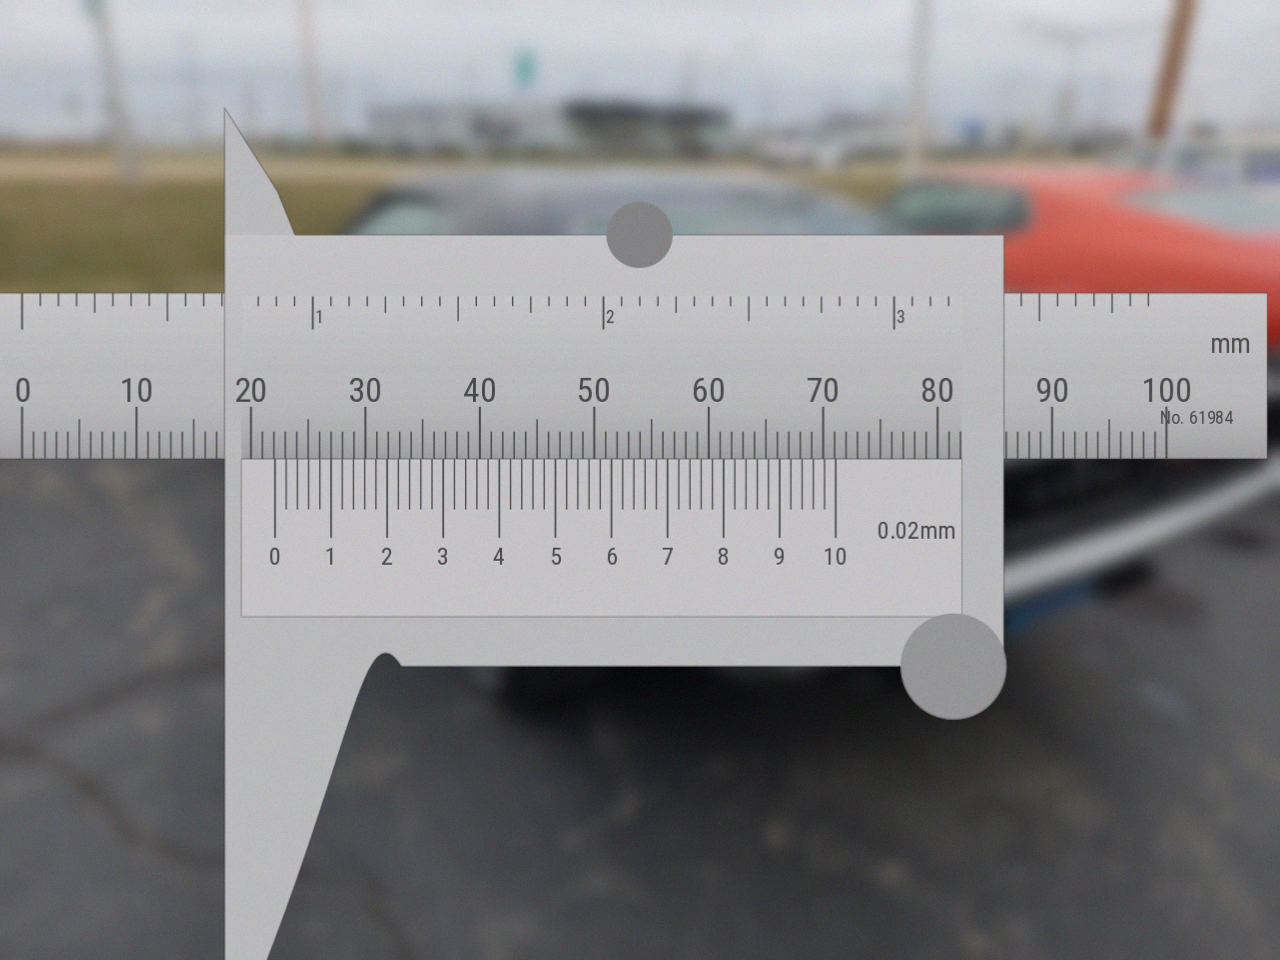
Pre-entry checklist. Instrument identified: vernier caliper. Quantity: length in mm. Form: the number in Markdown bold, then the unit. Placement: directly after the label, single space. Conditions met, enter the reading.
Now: **22.1** mm
